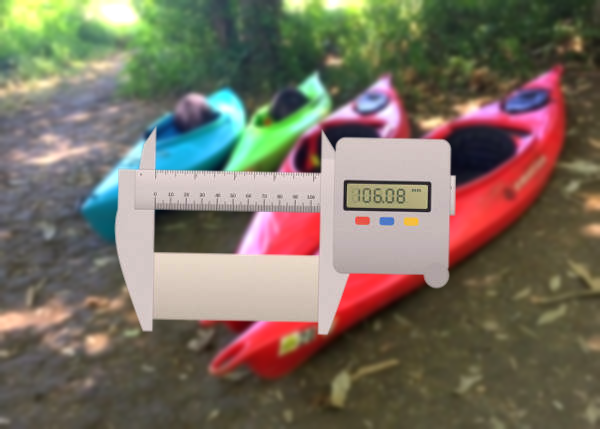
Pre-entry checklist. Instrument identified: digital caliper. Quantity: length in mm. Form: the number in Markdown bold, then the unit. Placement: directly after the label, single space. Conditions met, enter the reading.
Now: **106.08** mm
